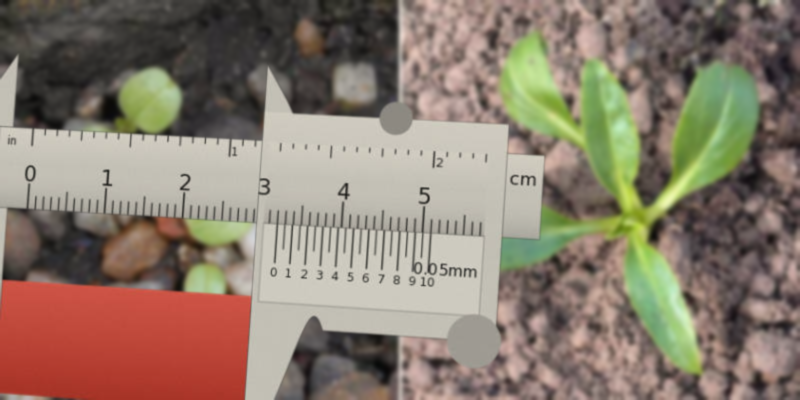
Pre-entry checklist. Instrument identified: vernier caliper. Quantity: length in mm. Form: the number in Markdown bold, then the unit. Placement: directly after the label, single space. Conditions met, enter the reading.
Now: **32.0** mm
